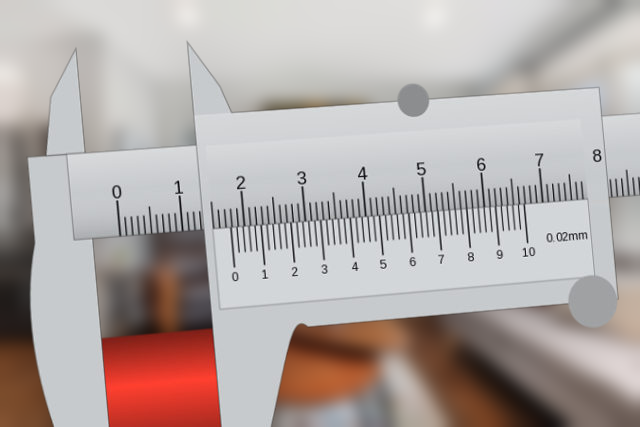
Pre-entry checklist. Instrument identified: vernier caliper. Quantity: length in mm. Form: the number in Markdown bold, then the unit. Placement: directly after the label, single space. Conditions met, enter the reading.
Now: **17.8** mm
